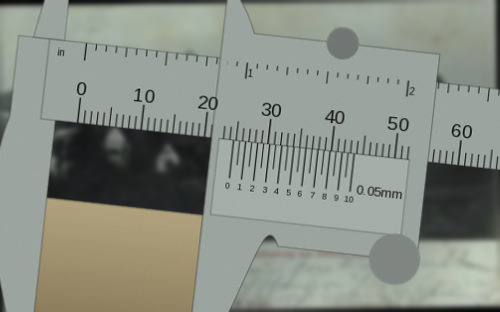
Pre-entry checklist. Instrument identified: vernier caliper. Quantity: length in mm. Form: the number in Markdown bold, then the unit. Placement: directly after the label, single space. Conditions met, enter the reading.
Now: **24.6** mm
